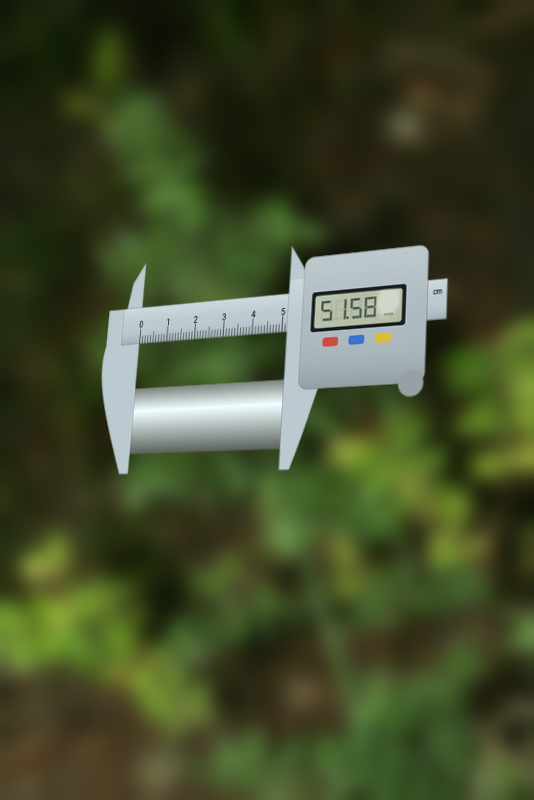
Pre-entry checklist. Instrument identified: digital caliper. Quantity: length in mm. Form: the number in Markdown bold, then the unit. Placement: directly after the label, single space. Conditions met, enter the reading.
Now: **51.58** mm
